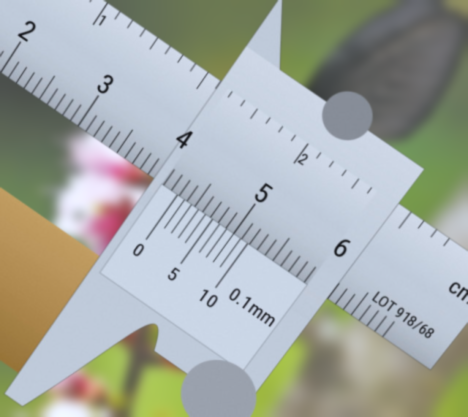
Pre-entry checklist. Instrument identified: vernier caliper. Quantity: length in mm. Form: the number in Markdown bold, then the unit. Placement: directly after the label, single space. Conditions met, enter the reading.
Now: **42.8** mm
